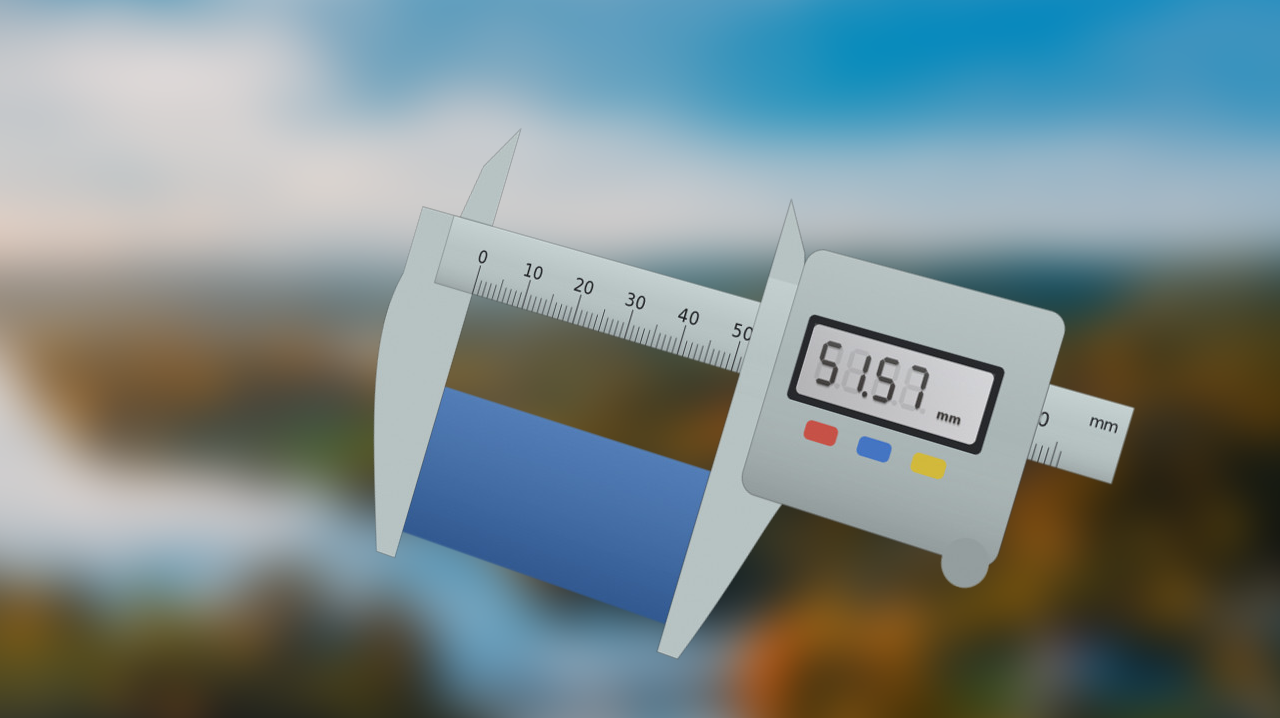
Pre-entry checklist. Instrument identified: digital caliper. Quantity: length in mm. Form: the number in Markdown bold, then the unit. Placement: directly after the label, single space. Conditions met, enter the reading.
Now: **51.57** mm
